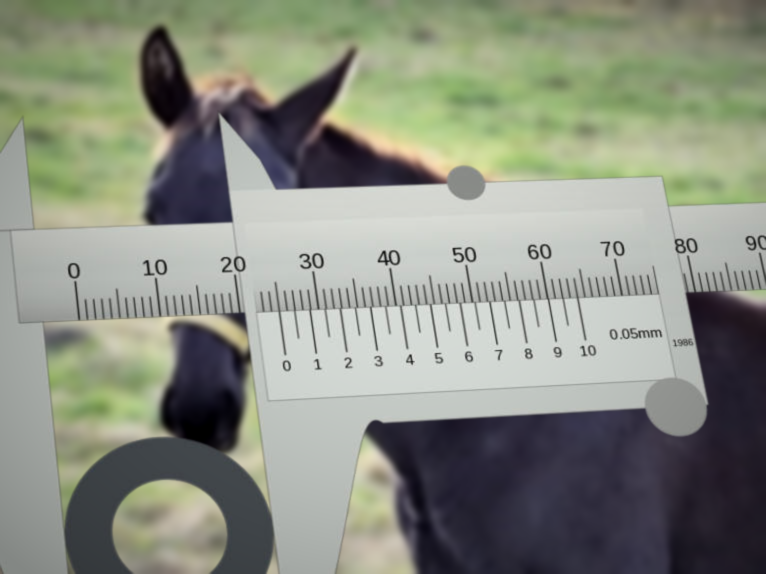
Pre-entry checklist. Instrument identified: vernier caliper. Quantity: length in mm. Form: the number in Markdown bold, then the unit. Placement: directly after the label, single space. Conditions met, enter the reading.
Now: **25.0** mm
